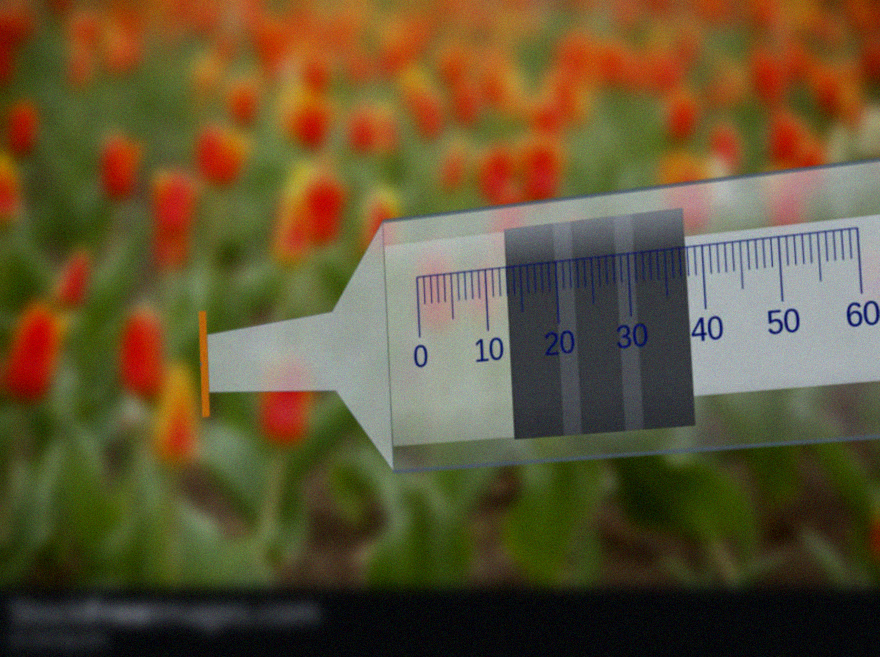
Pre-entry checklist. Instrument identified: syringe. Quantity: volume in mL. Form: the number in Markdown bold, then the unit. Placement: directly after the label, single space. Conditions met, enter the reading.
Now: **13** mL
